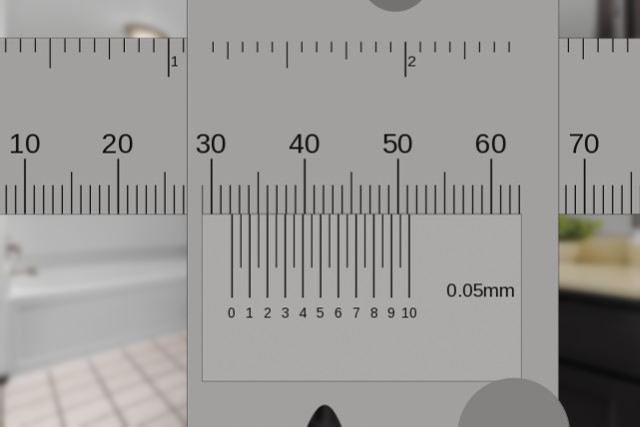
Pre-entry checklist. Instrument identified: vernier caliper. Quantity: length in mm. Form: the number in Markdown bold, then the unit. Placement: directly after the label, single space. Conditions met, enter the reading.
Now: **32.2** mm
